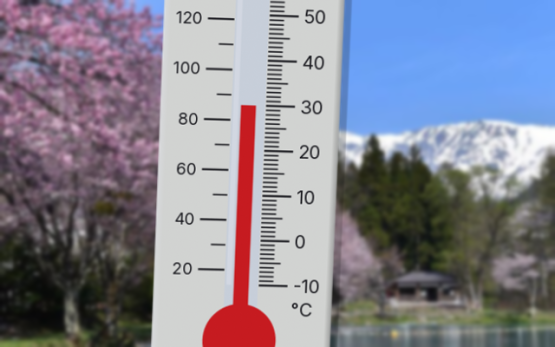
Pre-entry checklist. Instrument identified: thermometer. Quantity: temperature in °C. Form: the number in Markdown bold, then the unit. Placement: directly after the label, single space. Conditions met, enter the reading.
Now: **30** °C
